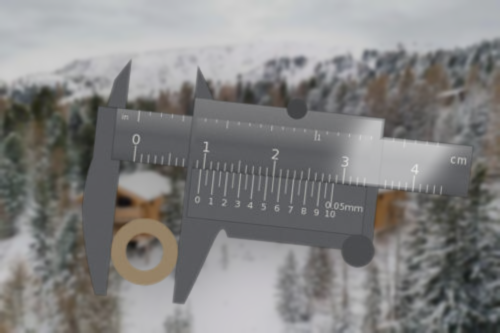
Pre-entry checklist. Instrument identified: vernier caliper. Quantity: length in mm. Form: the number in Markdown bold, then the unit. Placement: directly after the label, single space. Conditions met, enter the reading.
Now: **9.6** mm
